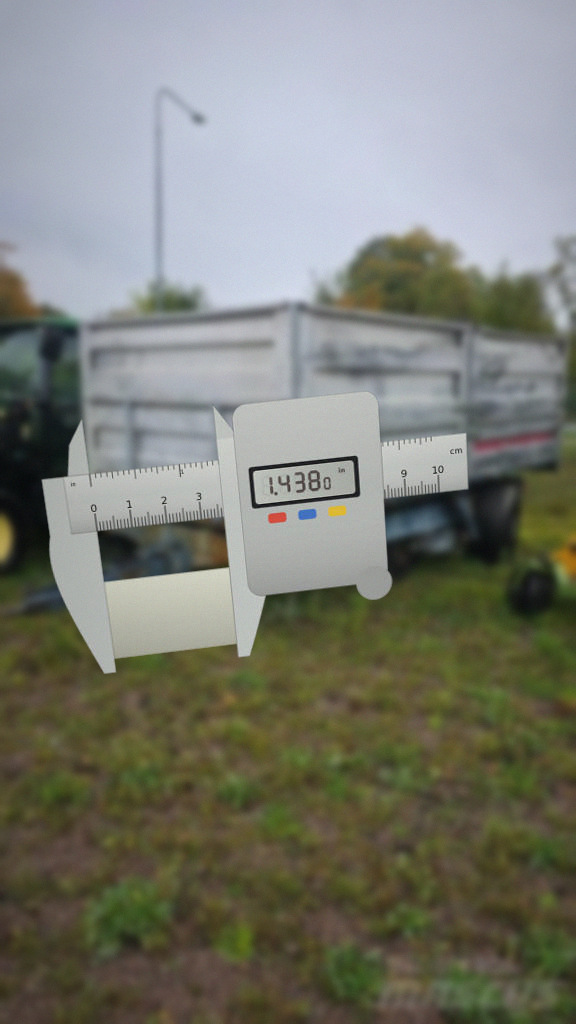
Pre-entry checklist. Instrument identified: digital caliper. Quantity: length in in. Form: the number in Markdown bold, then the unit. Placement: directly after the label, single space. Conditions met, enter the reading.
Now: **1.4380** in
